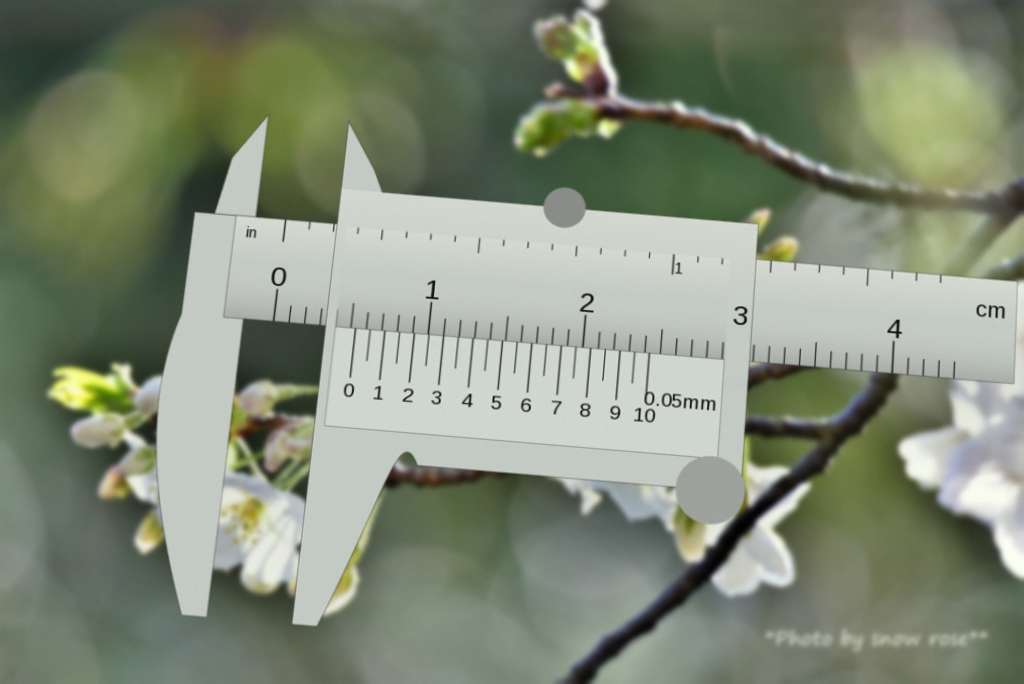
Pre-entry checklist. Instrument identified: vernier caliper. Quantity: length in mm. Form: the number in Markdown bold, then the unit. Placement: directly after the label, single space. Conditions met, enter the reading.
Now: **5.3** mm
